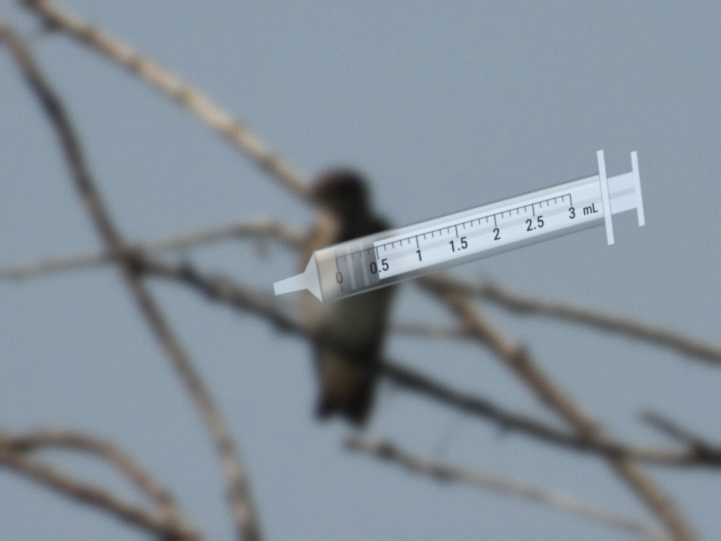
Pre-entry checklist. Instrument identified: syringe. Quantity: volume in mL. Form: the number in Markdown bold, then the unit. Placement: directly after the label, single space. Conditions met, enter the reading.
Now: **0** mL
